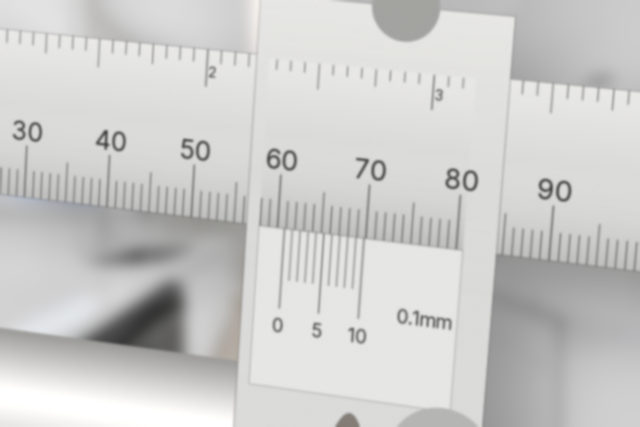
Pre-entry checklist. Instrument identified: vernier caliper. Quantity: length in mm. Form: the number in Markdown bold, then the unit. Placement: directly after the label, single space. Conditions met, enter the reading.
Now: **60.8** mm
